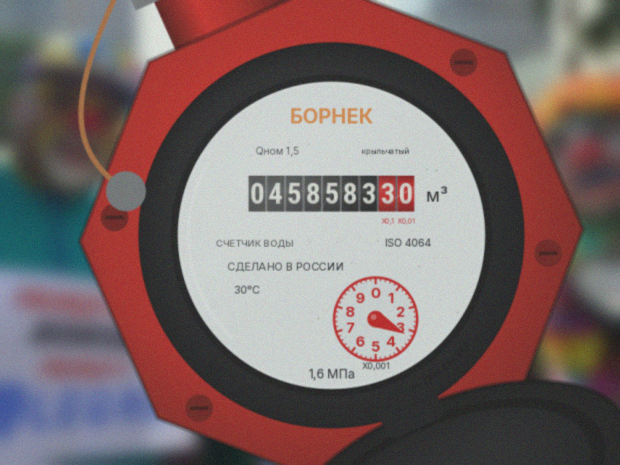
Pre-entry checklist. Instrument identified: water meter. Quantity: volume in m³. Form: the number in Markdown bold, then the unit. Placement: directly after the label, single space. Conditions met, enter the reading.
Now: **458583.303** m³
